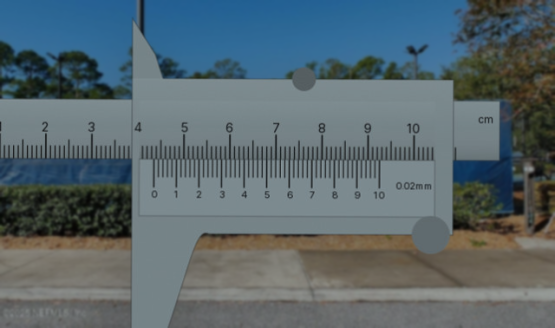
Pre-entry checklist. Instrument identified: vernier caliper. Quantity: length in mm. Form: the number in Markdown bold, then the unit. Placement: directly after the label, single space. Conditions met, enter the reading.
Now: **43.5** mm
